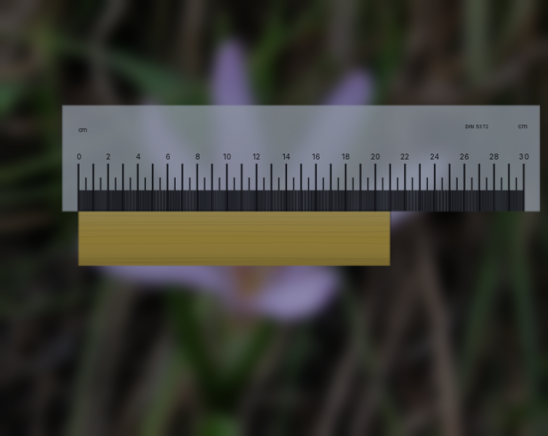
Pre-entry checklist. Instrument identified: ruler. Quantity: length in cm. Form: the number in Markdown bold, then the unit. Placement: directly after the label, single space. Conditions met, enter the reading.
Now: **21** cm
